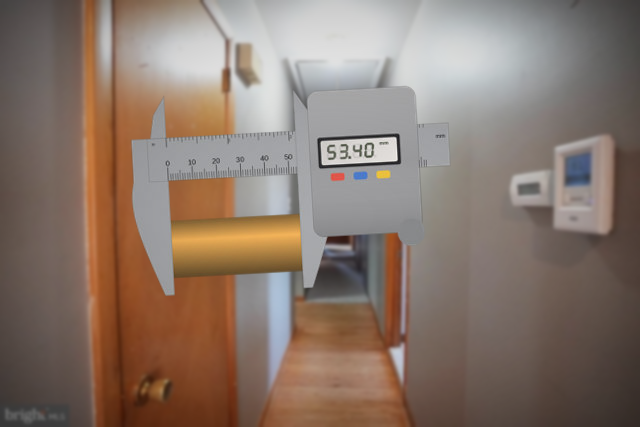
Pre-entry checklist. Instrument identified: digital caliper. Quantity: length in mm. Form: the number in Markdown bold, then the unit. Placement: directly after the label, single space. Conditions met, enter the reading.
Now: **53.40** mm
